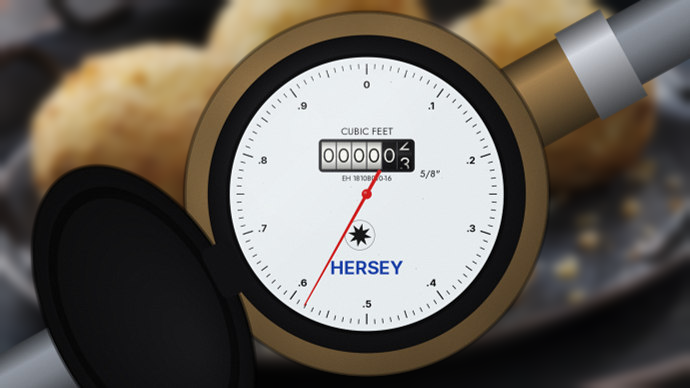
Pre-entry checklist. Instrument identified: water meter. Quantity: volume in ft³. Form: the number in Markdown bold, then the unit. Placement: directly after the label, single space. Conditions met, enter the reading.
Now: **2.58** ft³
